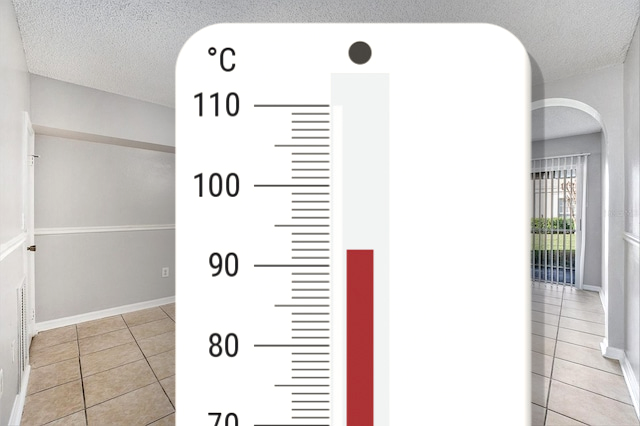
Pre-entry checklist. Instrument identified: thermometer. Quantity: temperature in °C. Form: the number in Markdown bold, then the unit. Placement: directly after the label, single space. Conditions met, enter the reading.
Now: **92** °C
